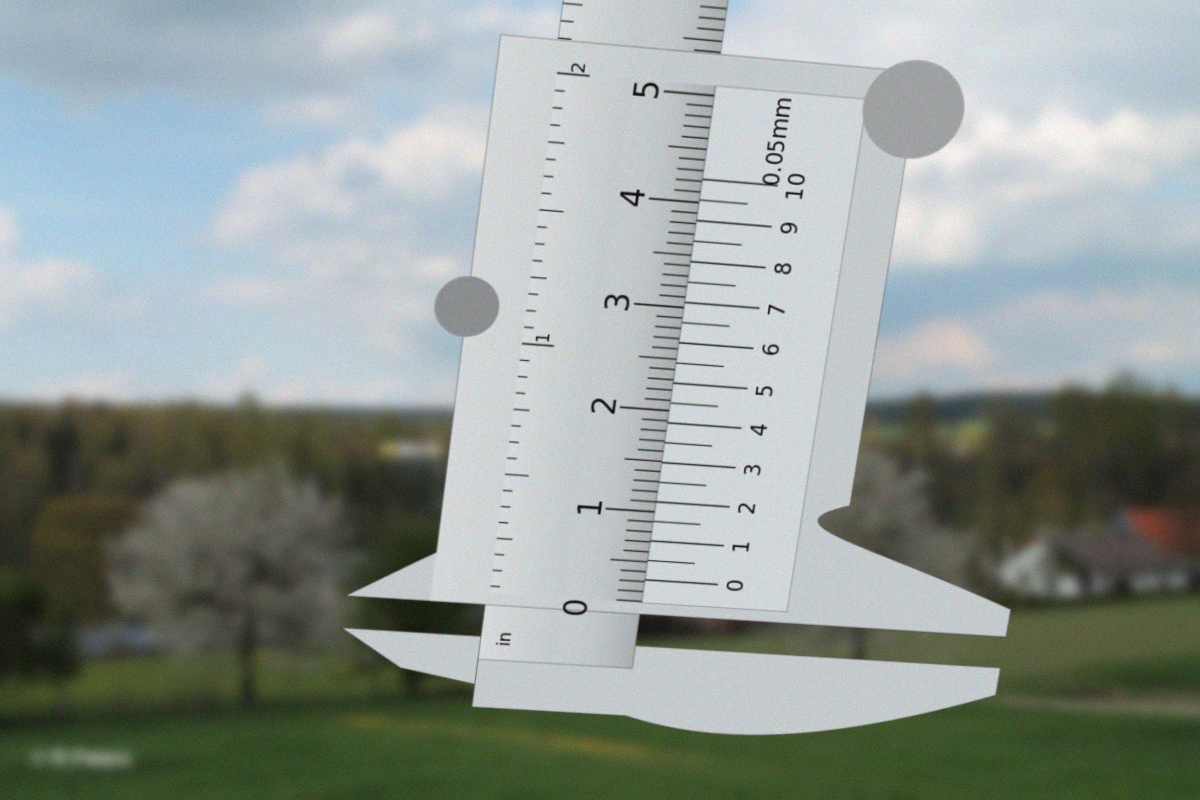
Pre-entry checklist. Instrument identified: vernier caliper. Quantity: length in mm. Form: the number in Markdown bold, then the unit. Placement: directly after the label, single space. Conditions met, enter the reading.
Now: **3.2** mm
